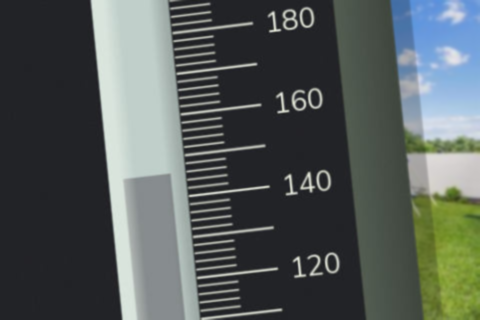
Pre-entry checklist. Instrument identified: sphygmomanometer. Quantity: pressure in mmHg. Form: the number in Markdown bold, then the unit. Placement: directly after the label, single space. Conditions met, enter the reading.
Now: **146** mmHg
